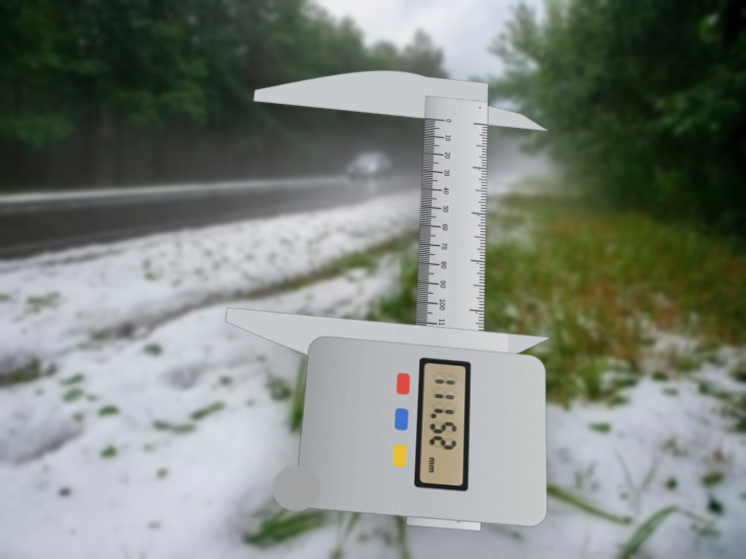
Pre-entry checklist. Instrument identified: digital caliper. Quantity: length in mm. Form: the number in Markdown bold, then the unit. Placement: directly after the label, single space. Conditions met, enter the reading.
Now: **111.52** mm
